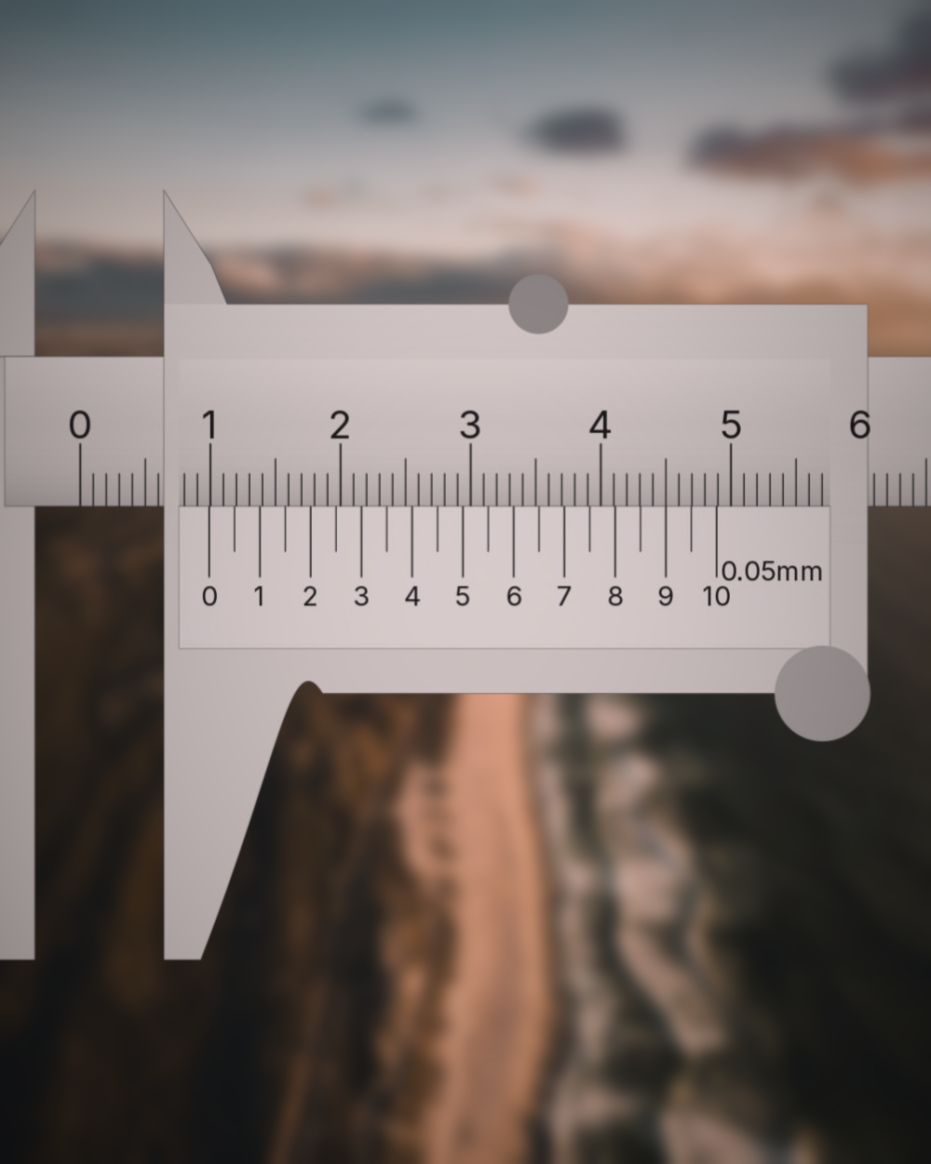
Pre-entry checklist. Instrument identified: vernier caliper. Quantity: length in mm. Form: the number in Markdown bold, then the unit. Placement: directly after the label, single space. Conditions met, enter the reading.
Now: **9.9** mm
